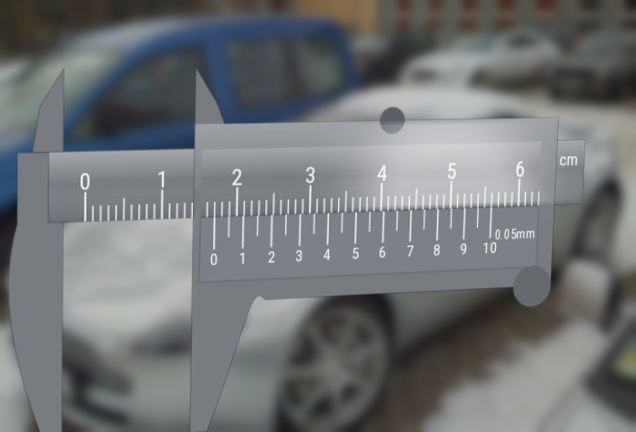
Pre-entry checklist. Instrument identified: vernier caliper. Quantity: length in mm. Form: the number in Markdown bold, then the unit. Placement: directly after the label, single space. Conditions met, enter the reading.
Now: **17.0** mm
